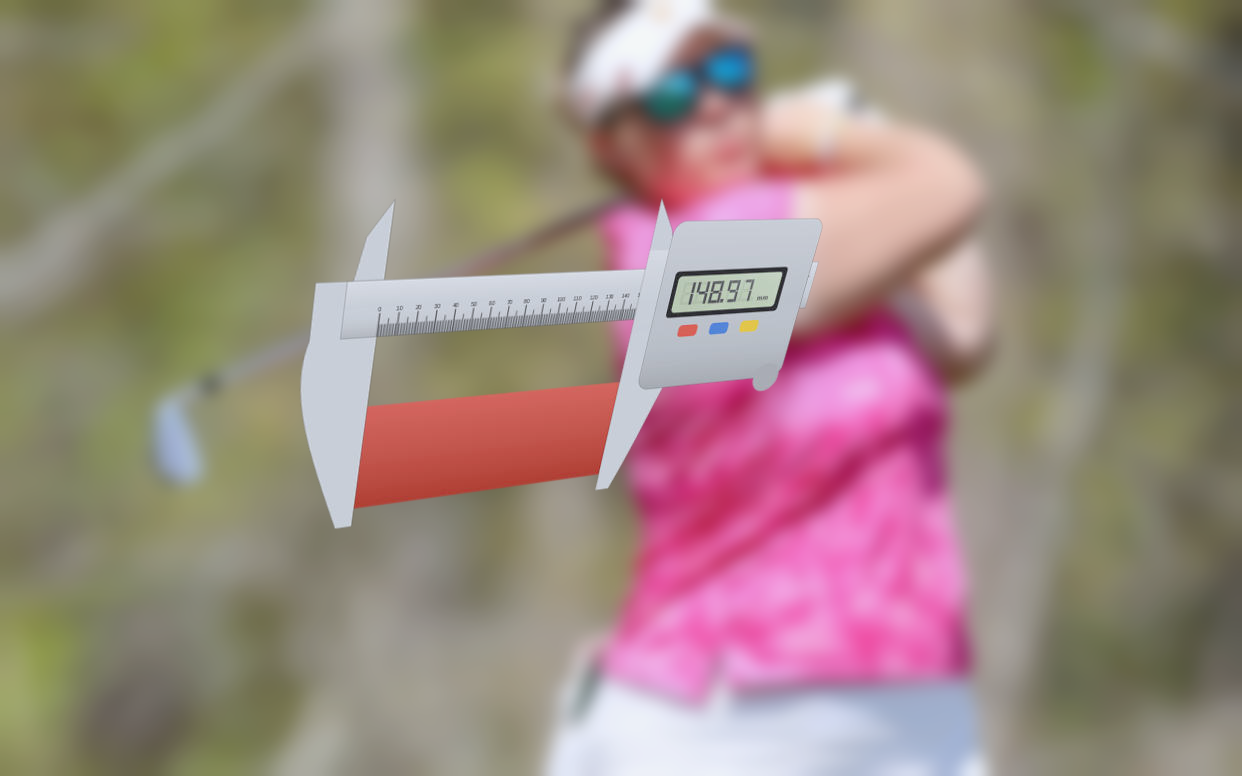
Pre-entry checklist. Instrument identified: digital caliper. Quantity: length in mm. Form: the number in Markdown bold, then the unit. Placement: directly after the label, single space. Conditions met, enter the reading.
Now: **148.97** mm
